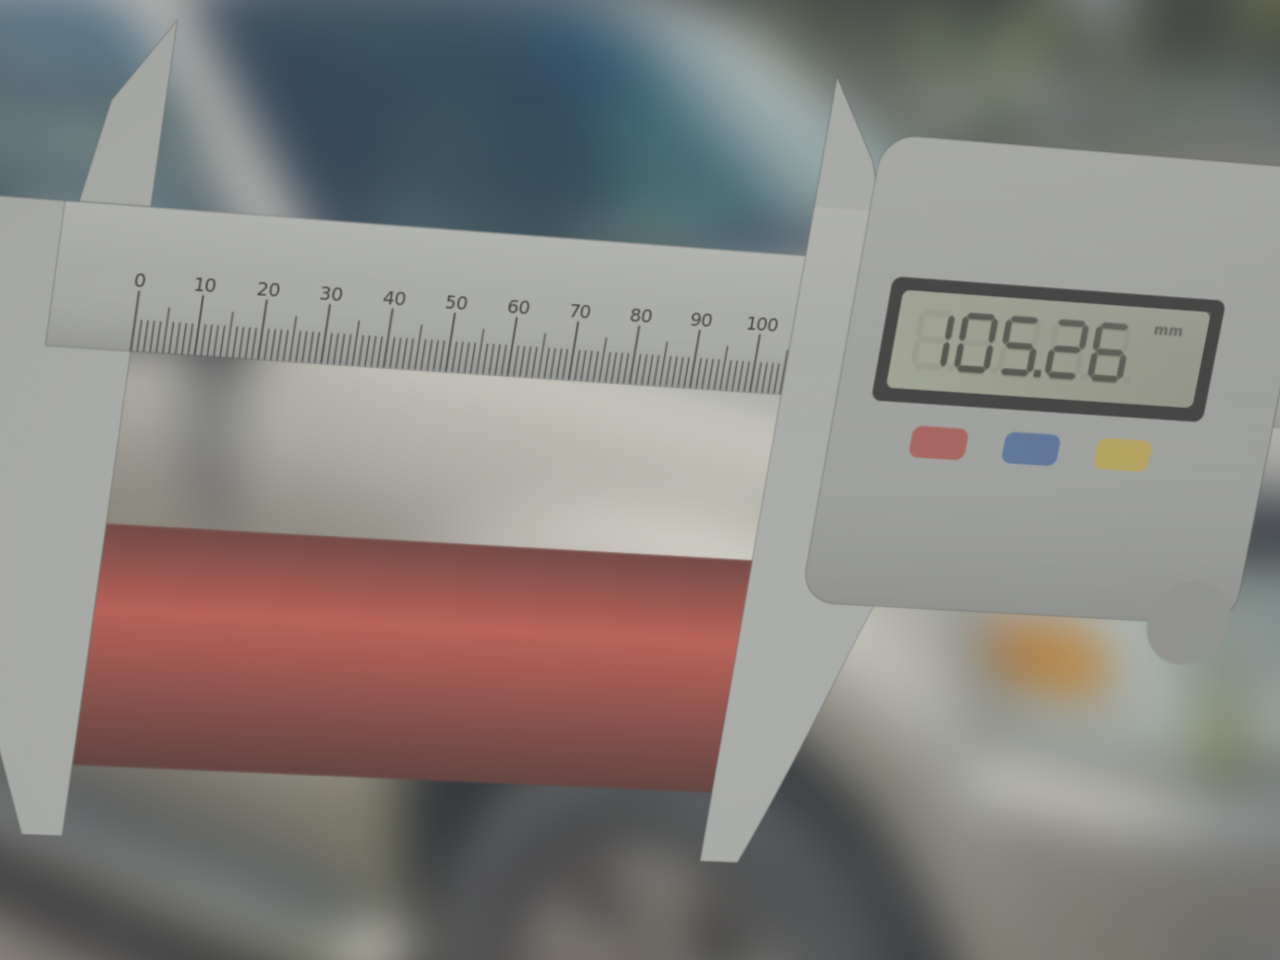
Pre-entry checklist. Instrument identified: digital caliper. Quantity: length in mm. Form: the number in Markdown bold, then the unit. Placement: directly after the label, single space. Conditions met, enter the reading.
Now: **105.26** mm
